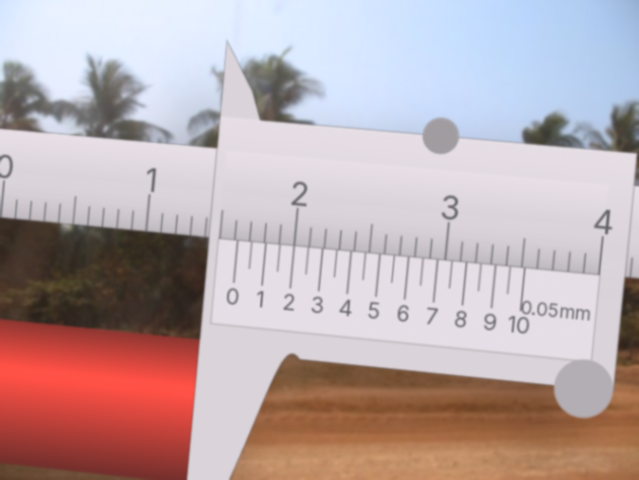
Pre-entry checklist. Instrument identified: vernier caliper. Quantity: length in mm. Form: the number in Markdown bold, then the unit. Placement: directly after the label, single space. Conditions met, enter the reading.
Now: **16.2** mm
